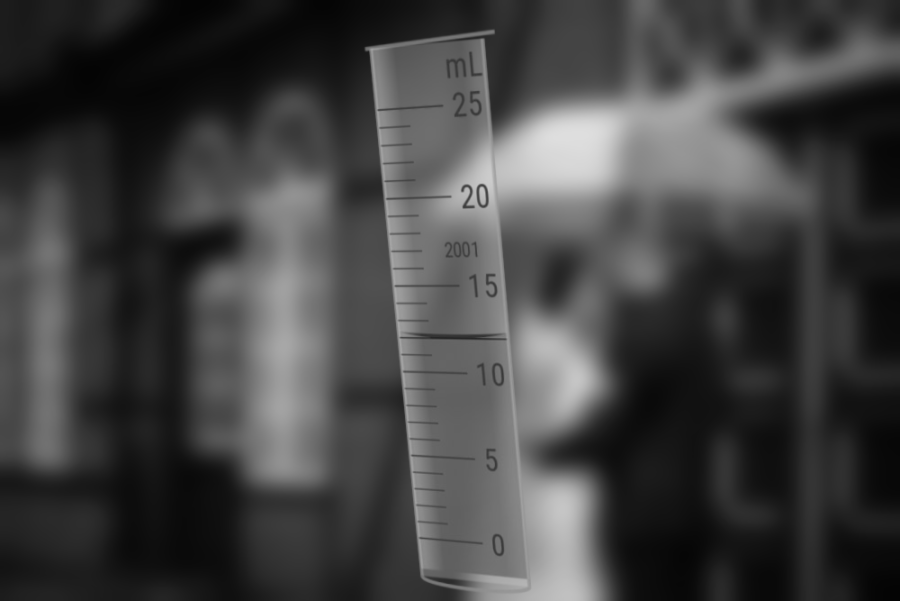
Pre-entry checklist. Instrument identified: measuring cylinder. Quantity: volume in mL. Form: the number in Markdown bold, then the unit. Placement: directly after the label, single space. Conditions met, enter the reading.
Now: **12** mL
